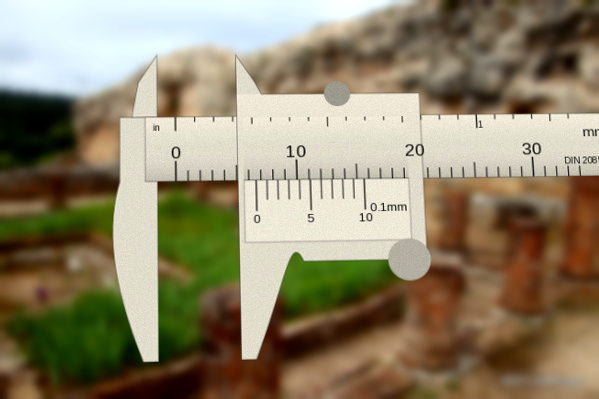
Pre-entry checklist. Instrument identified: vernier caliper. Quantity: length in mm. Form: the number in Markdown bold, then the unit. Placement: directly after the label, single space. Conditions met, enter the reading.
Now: **6.6** mm
